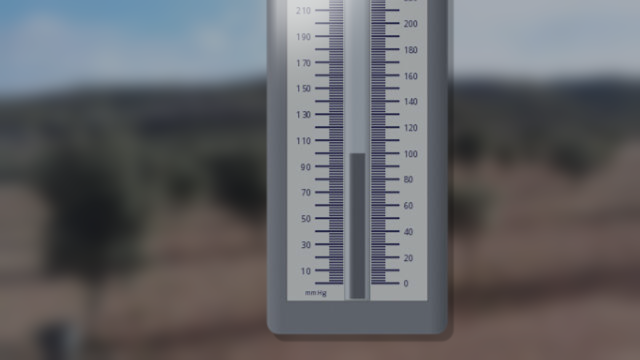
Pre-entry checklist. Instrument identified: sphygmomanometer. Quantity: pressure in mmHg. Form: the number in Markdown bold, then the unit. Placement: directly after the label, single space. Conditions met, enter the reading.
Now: **100** mmHg
